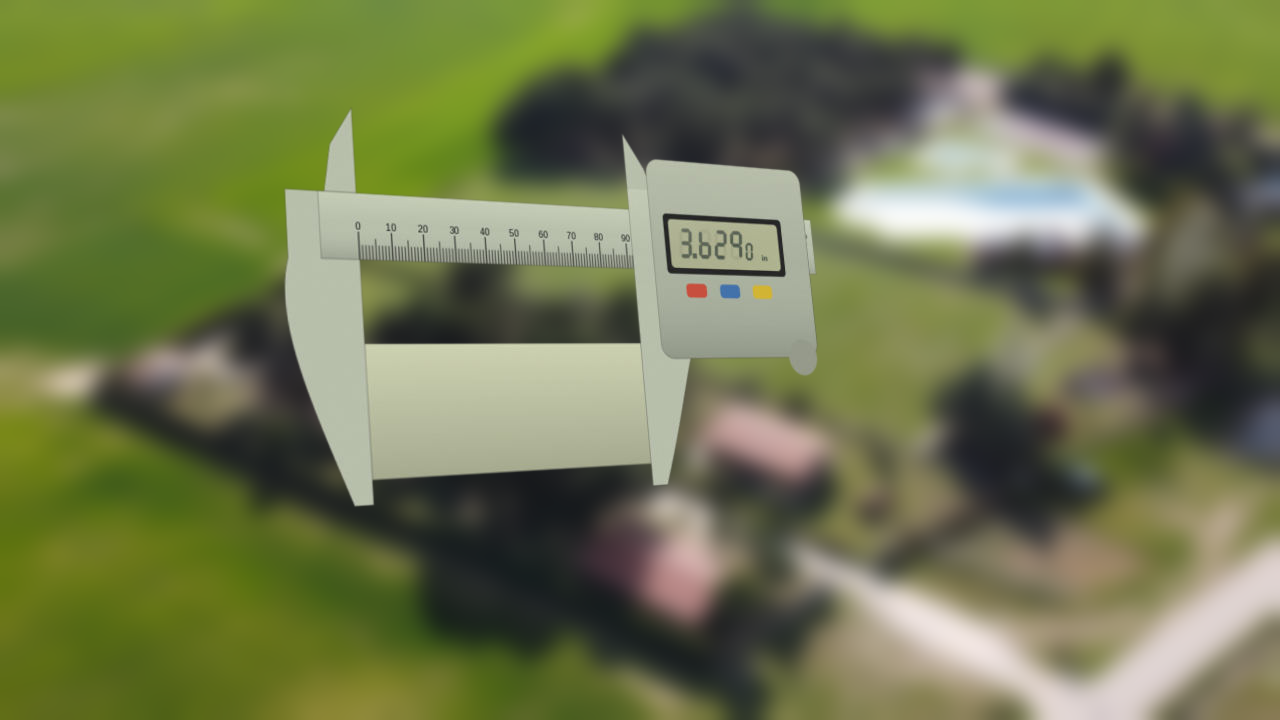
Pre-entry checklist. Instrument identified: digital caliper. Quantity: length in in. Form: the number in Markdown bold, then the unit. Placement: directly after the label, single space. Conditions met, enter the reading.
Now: **3.6290** in
